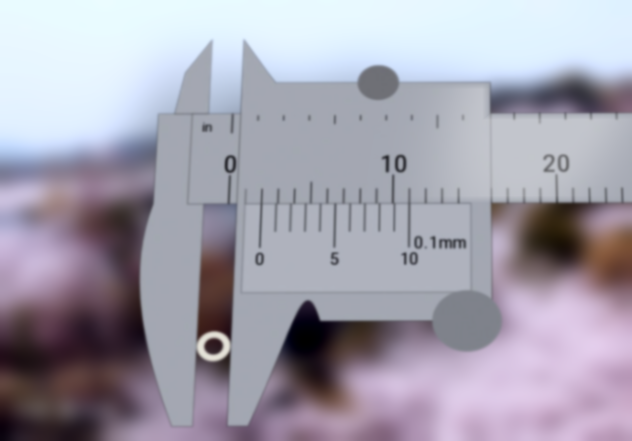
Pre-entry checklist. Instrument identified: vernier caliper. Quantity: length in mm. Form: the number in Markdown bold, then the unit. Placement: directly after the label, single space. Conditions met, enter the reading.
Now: **2.0** mm
